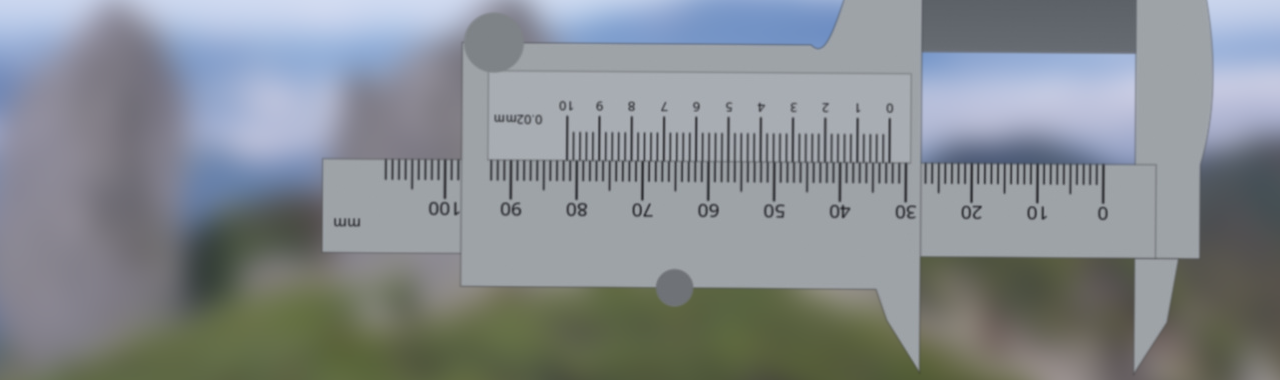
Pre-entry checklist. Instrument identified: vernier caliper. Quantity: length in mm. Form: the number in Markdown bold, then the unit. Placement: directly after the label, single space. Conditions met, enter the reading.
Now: **32.5** mm
